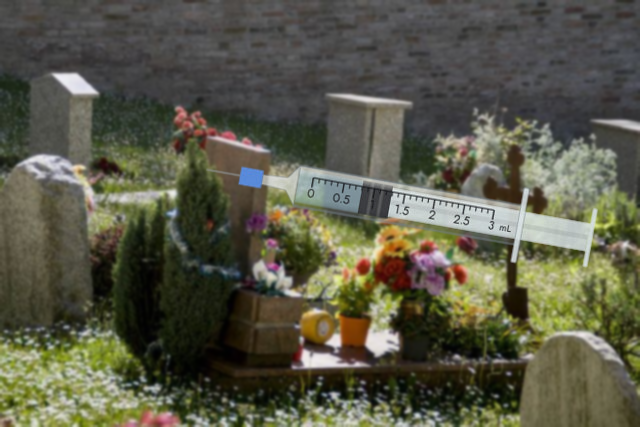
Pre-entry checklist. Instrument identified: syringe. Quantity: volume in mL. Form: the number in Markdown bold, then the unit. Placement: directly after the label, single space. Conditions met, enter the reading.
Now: **0.8** mL
